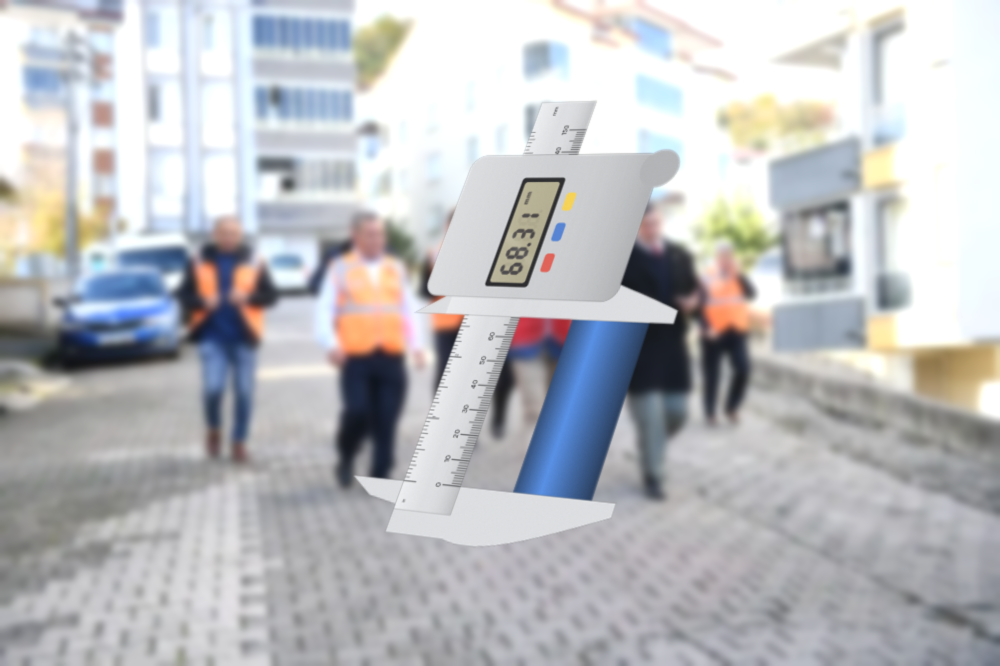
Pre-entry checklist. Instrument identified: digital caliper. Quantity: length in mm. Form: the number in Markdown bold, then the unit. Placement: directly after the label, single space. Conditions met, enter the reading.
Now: **68.31** mm
